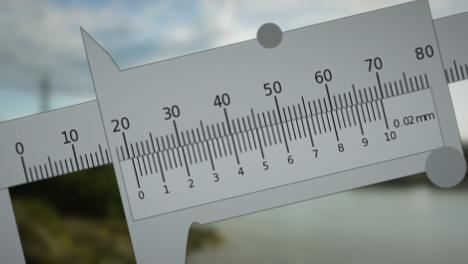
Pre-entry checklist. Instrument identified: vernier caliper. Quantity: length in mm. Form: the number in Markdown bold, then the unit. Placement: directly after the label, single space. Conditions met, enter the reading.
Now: **20.6** mm
